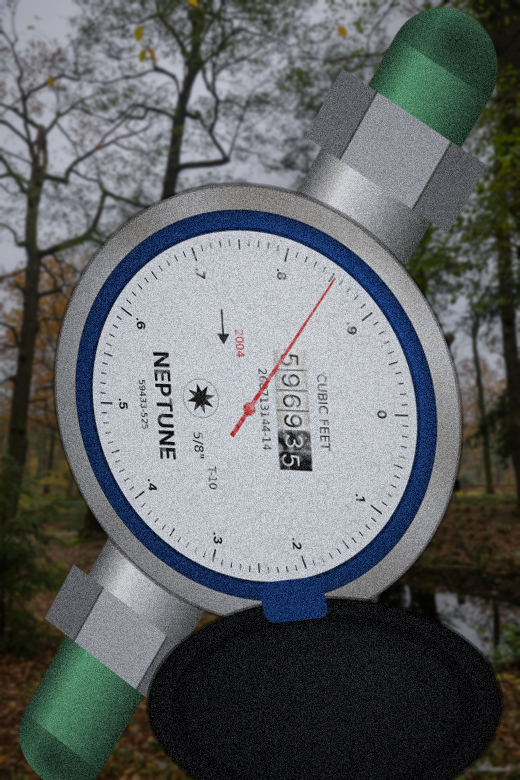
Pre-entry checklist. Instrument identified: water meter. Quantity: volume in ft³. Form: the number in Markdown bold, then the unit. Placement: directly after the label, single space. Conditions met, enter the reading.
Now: **596934.85** ft³
